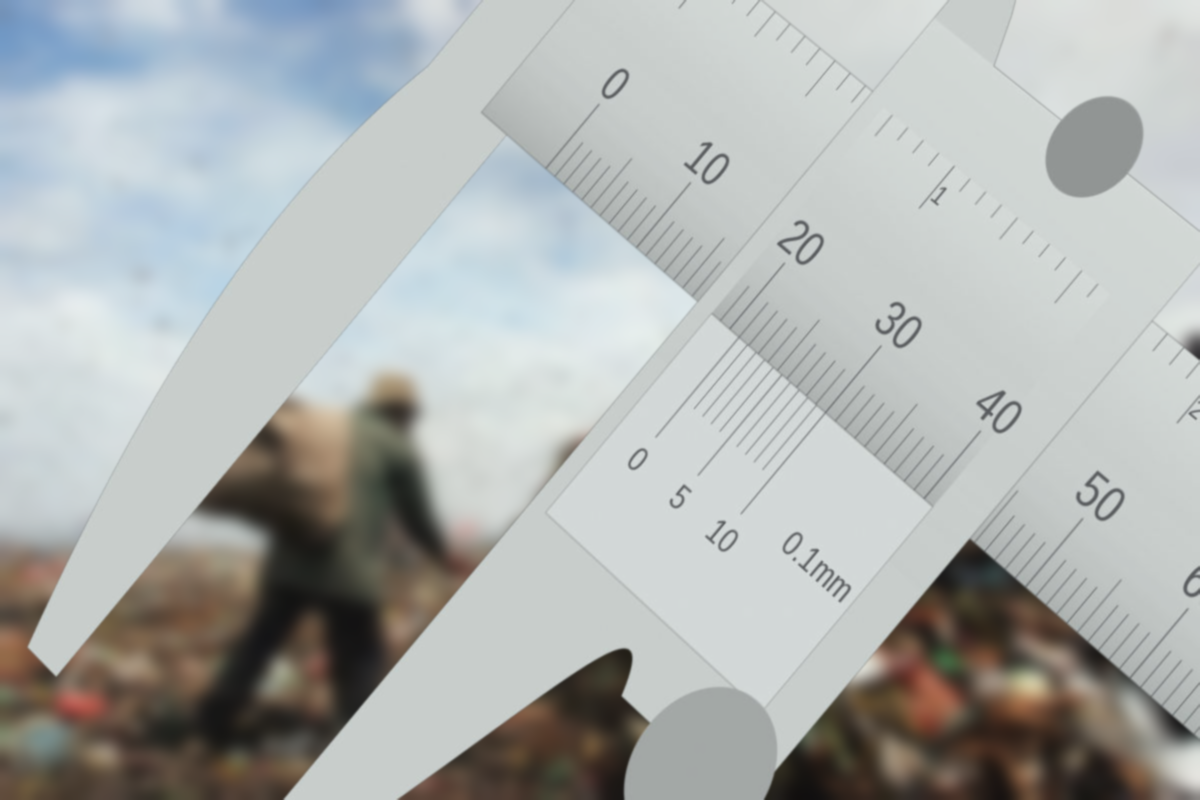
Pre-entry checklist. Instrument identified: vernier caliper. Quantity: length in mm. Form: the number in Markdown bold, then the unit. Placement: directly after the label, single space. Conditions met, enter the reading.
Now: **21.0** mm
